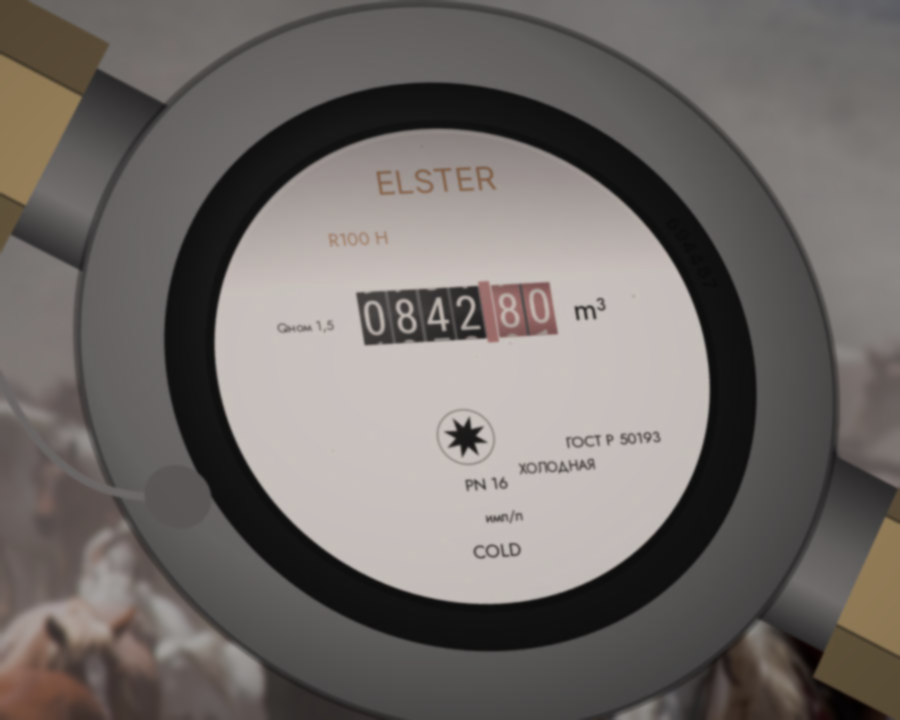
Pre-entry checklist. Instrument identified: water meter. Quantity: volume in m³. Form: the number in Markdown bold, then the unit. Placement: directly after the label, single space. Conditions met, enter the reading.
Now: **842.80** m³
